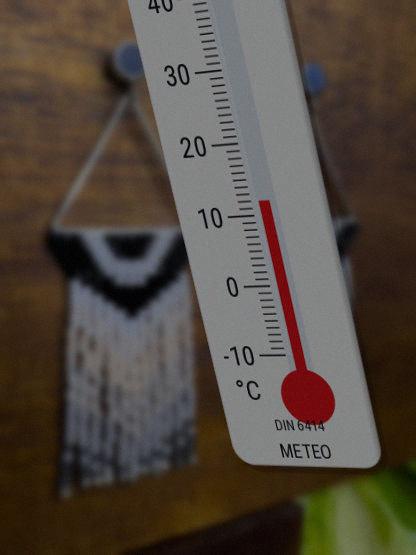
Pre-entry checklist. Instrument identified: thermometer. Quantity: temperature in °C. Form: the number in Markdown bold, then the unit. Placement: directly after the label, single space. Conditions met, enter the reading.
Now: **12** °C
